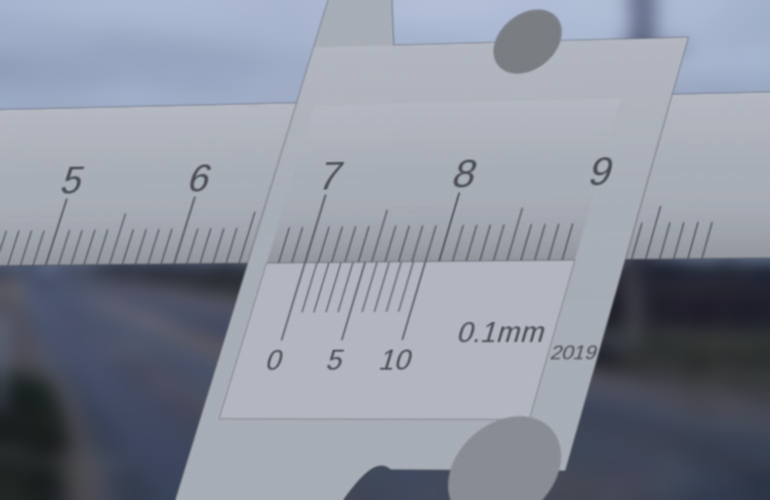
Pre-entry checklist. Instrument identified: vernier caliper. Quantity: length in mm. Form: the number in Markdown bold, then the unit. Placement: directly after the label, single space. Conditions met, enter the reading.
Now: **70.0** mm
